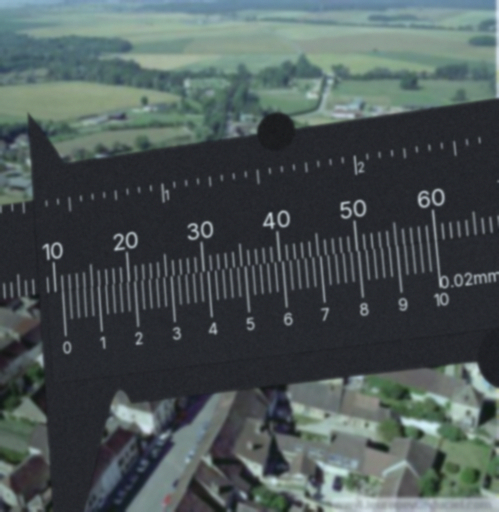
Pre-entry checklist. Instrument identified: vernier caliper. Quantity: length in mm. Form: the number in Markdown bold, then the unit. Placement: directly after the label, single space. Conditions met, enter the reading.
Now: **11.0** mm
